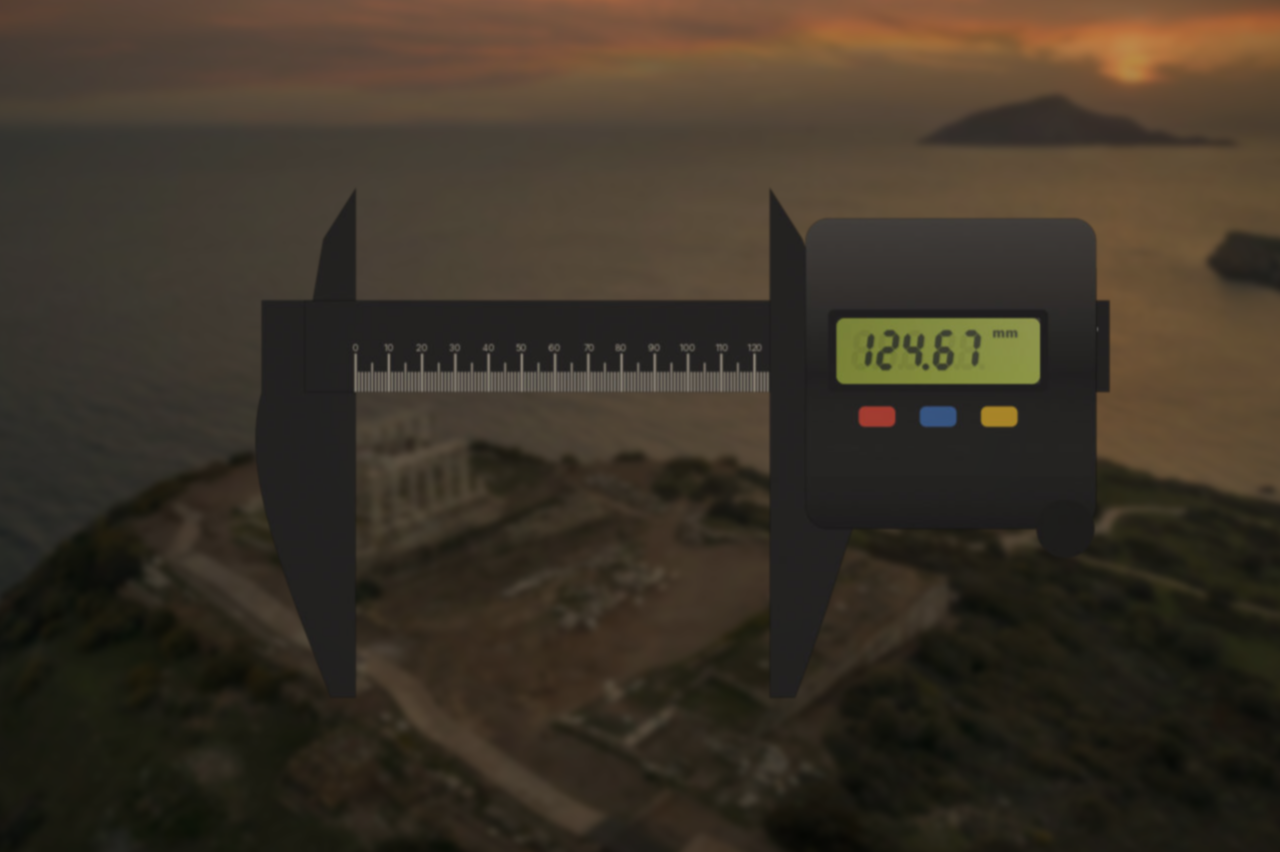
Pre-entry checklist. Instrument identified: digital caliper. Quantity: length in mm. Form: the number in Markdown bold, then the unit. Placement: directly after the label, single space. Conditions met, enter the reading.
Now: **124.67** mm
